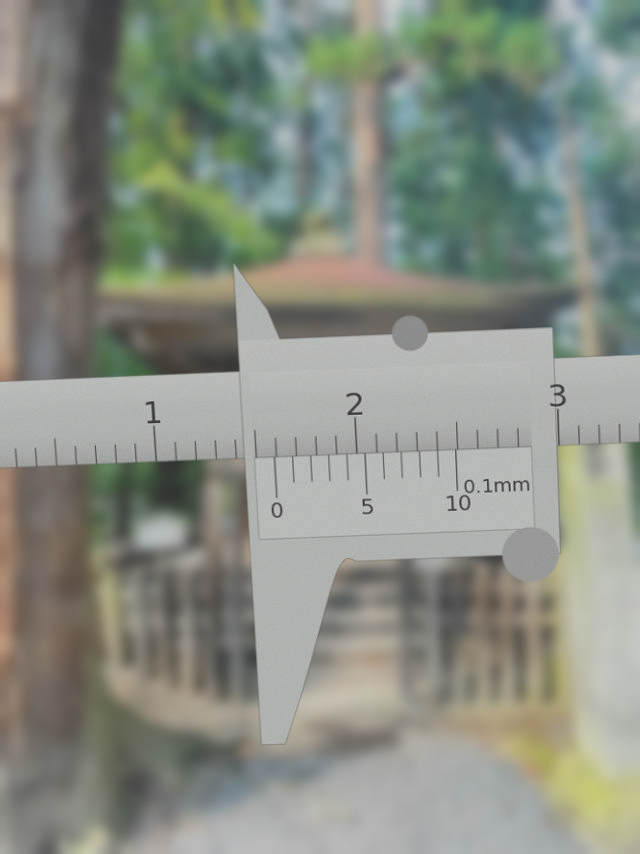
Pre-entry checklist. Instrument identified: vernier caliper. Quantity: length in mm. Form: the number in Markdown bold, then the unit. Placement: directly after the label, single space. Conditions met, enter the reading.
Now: **15.9** mm
